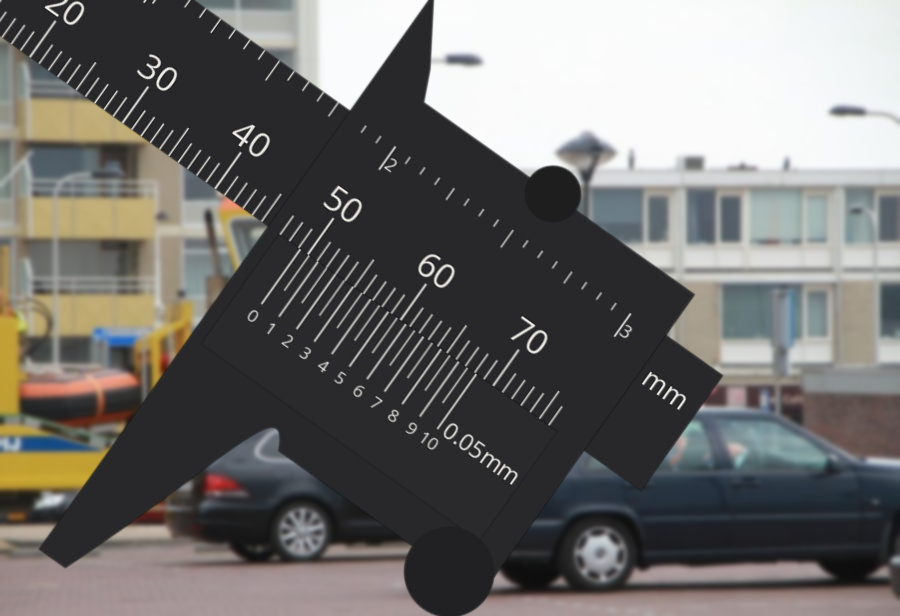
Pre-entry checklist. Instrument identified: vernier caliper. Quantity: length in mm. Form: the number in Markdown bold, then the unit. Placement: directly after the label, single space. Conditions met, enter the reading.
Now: **49.2** mm
